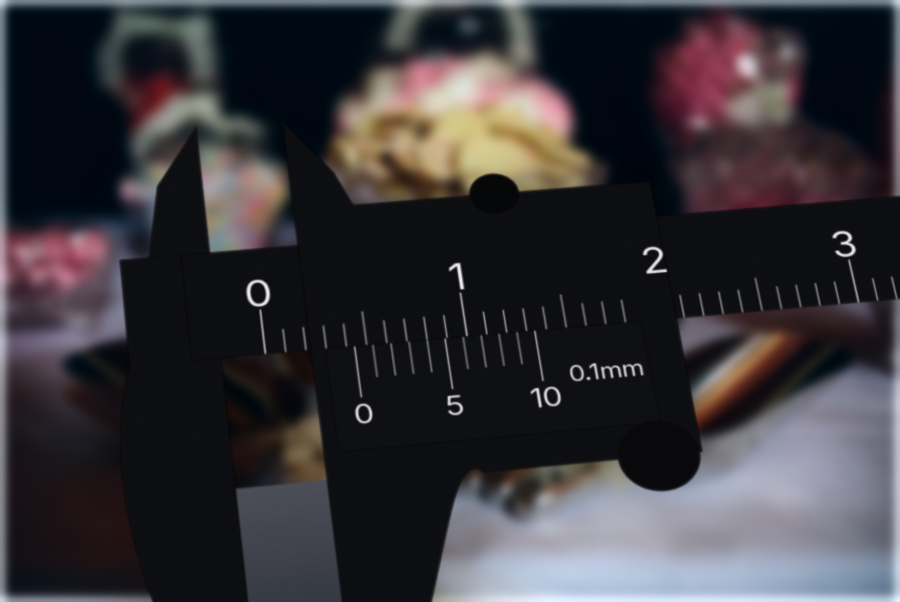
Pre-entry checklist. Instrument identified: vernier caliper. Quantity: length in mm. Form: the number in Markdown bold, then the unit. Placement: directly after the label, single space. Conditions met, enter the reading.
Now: **4.4** mm
